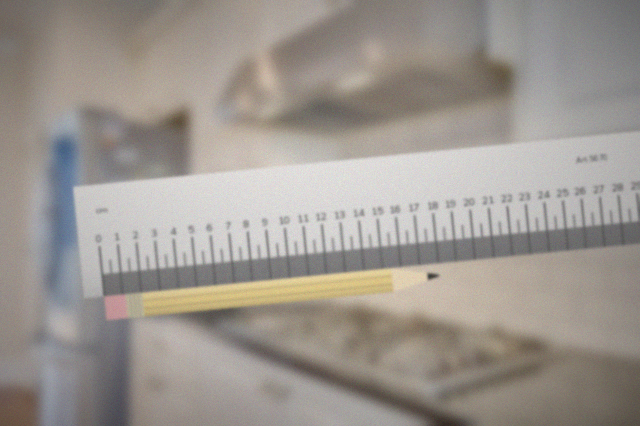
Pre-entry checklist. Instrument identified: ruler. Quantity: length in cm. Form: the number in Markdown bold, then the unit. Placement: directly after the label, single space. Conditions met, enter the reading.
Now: **18** cm
